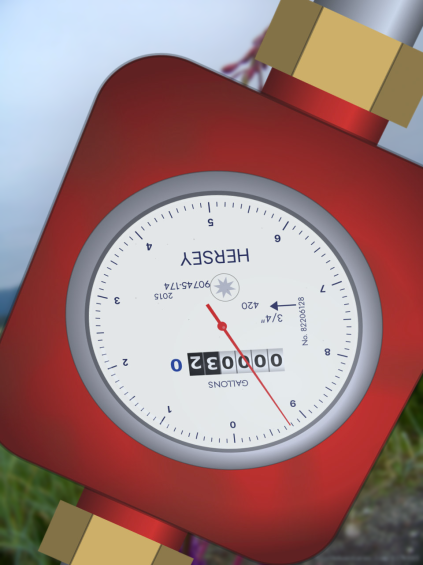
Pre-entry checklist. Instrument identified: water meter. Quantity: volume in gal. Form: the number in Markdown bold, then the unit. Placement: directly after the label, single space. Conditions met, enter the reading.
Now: **319.2** gal
